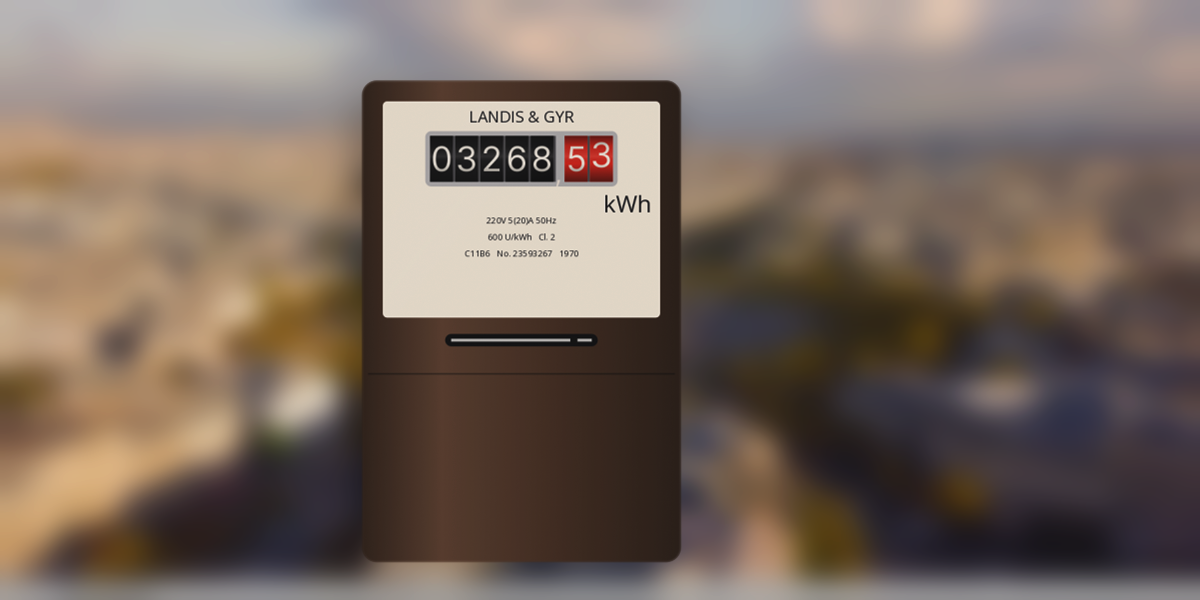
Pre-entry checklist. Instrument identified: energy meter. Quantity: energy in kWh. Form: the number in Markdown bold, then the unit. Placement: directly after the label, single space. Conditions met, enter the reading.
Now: **3268.53** kWh
